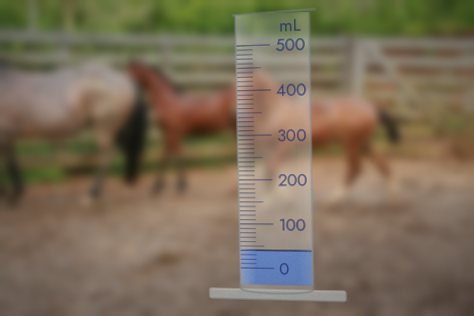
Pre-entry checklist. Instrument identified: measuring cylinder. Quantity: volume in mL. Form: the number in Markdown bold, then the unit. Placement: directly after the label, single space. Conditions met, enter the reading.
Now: **40** mL
